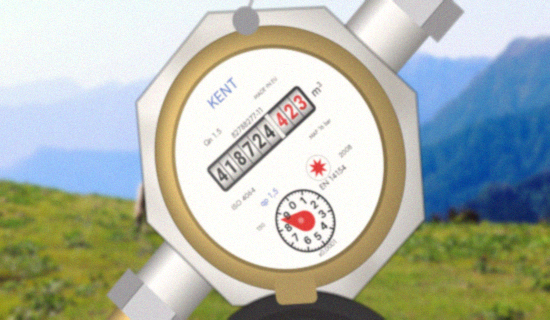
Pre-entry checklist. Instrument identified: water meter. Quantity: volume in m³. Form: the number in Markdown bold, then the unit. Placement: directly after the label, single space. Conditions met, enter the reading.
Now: **418724.4238** m³
